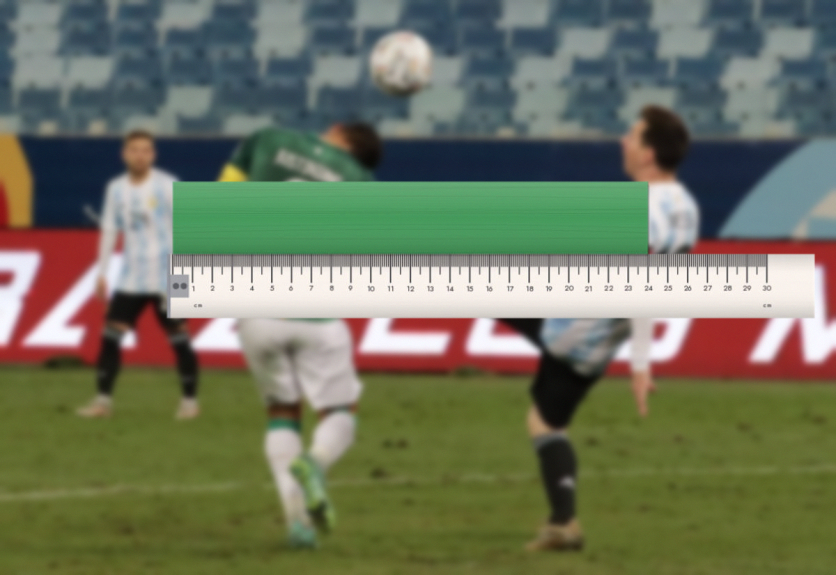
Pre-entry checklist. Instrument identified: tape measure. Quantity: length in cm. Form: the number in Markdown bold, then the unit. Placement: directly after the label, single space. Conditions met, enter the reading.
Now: **24** cm
